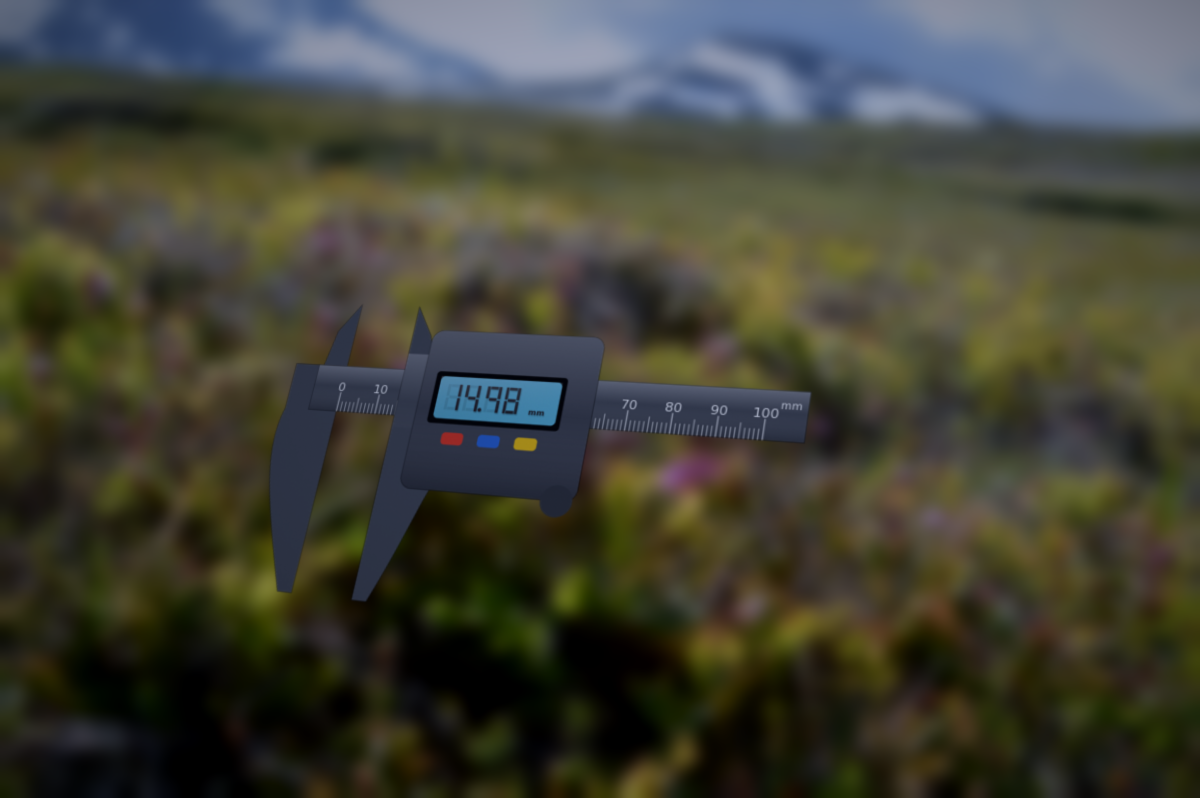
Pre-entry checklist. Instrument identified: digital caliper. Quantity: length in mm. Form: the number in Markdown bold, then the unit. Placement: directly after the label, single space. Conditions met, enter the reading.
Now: **14.98** mm
